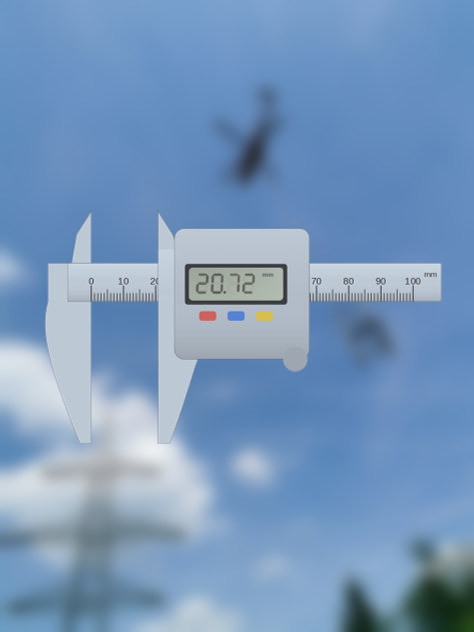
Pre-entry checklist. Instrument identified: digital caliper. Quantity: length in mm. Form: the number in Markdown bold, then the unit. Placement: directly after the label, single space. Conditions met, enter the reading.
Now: **20.72** mm
